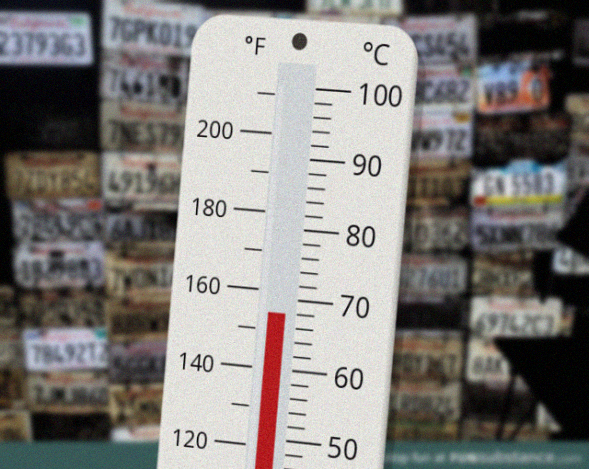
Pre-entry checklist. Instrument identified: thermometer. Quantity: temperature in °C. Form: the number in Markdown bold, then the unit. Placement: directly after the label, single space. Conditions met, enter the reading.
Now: **68** °C
